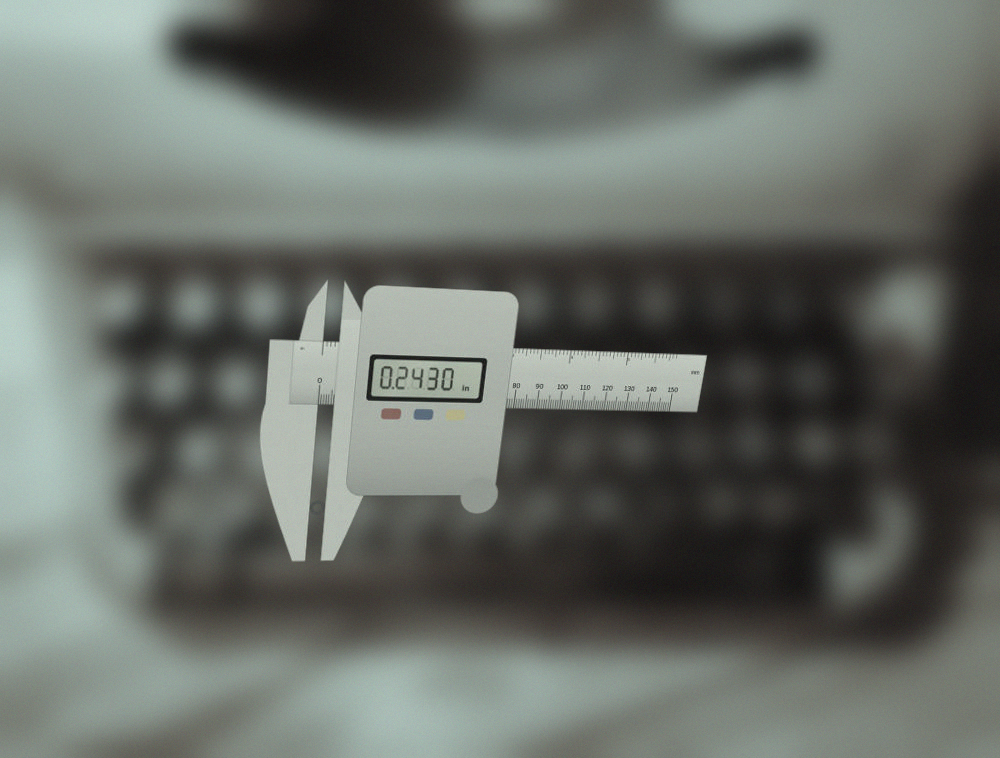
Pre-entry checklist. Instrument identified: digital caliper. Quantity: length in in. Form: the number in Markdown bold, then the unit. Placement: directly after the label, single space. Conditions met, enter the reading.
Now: **0.2430** in
